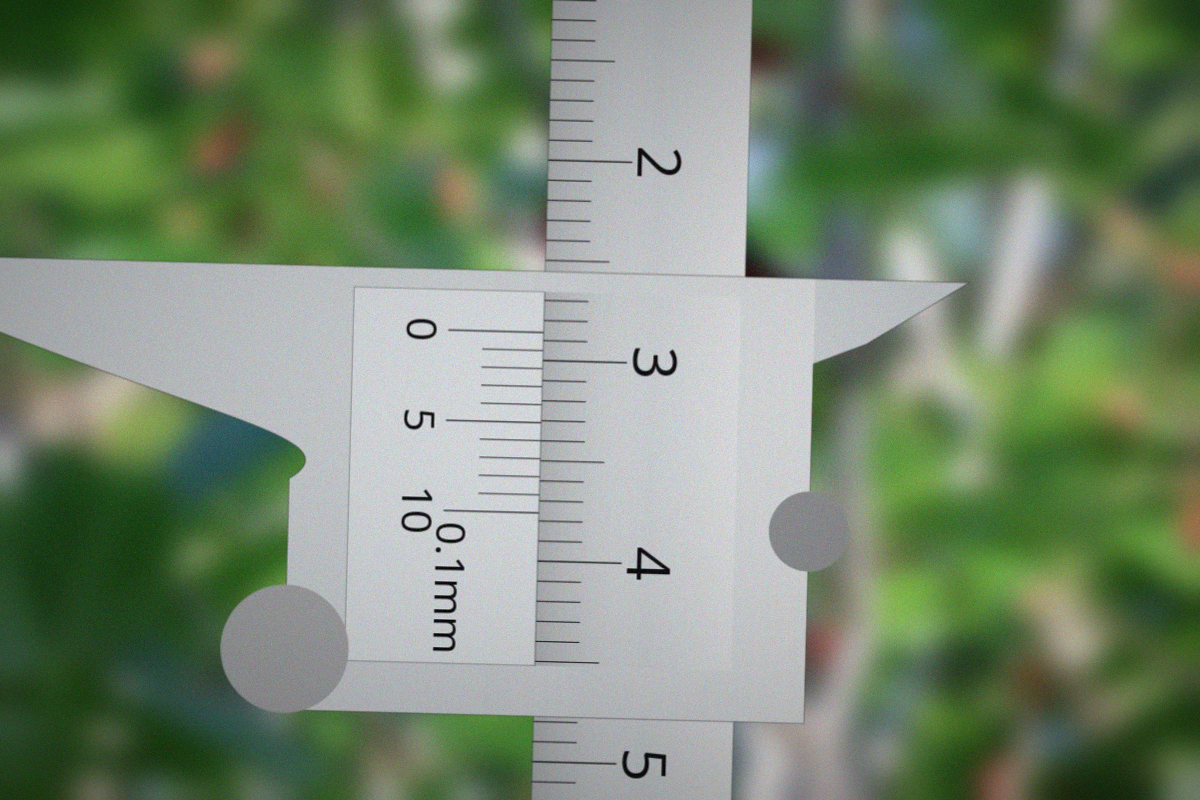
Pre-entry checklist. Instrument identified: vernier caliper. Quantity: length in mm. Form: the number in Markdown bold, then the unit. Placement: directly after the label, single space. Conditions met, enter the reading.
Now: **28.6** mm
